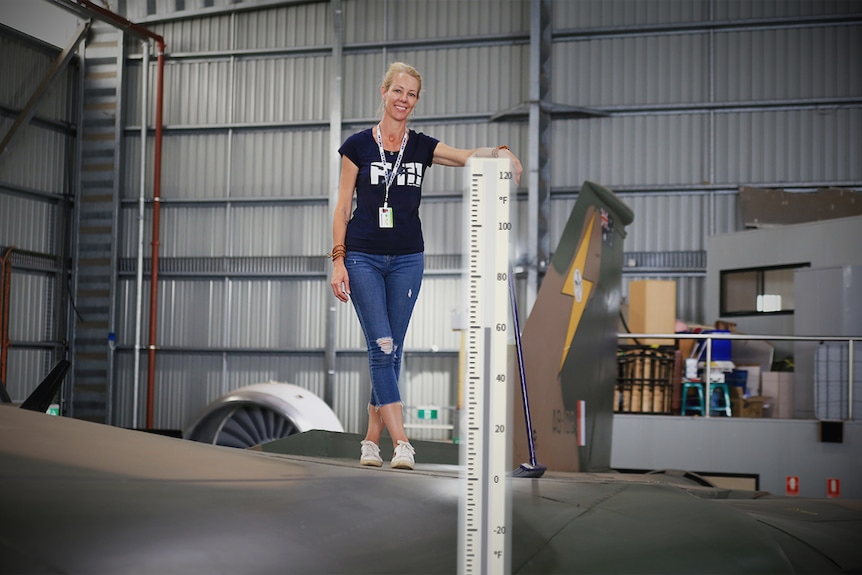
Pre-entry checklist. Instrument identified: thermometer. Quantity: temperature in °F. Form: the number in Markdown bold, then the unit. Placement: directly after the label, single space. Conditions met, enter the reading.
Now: **60** °F
